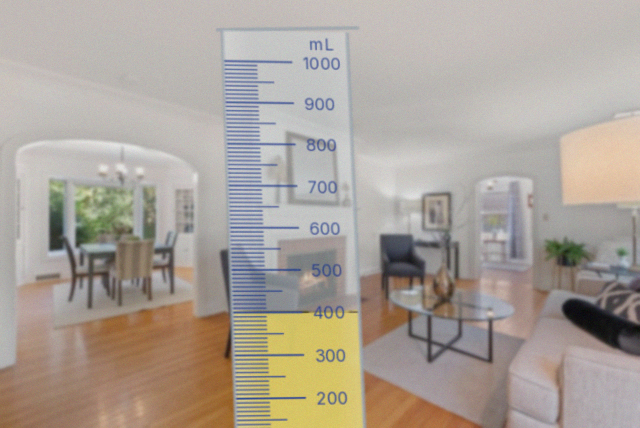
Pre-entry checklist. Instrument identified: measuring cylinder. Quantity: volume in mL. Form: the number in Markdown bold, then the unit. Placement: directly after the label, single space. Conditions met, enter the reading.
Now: **400** mL
